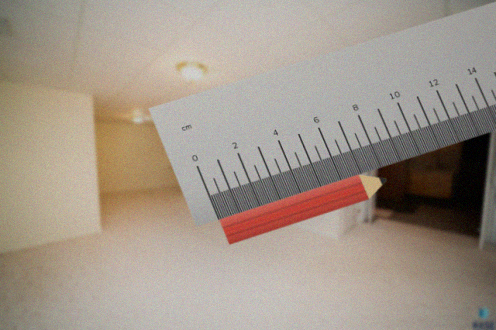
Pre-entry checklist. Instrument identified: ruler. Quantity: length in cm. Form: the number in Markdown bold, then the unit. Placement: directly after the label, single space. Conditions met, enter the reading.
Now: **8** cm
